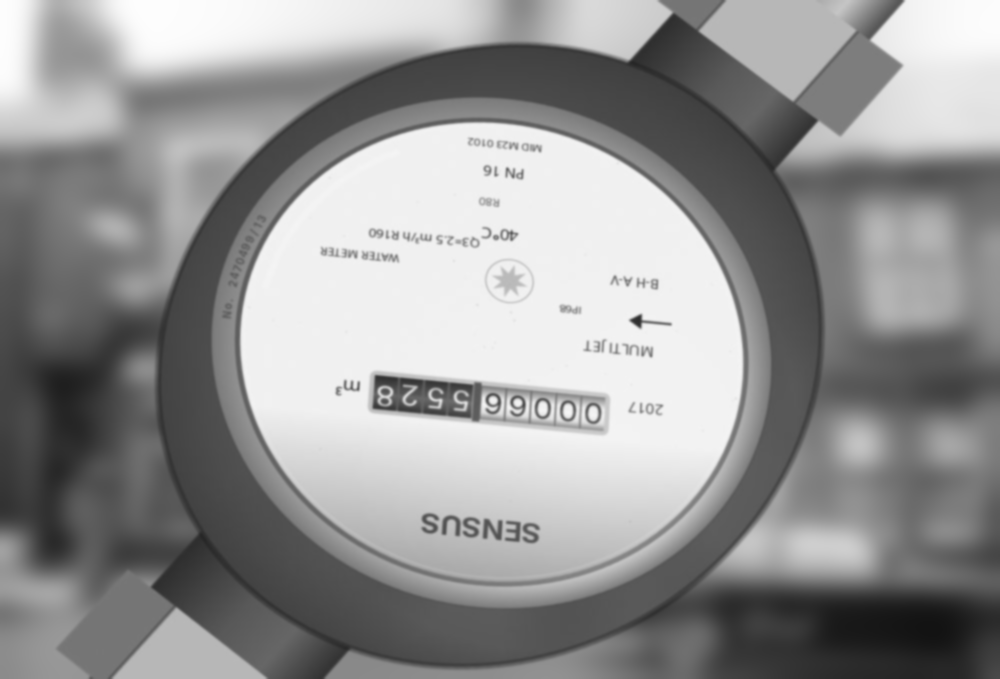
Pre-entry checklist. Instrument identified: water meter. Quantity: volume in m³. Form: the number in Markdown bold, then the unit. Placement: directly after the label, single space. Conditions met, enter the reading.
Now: **66.5528** m³
